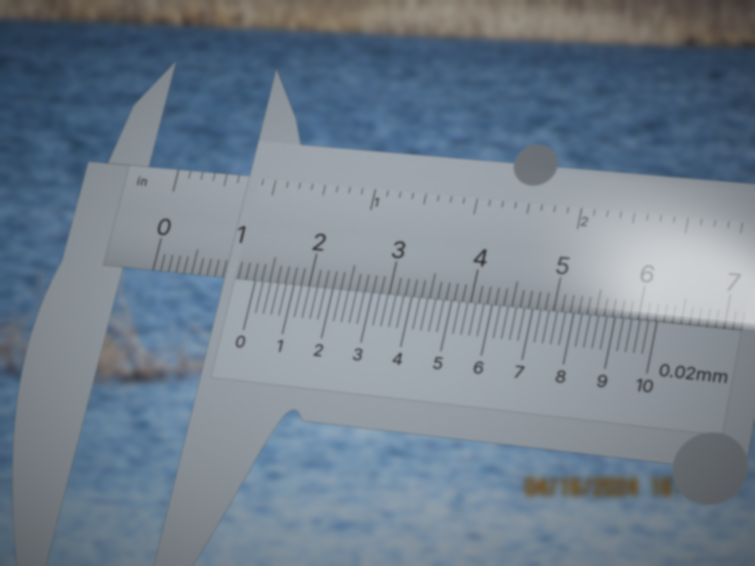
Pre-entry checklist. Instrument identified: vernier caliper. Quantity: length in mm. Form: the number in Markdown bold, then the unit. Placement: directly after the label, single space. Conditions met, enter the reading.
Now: **13.2** mm
